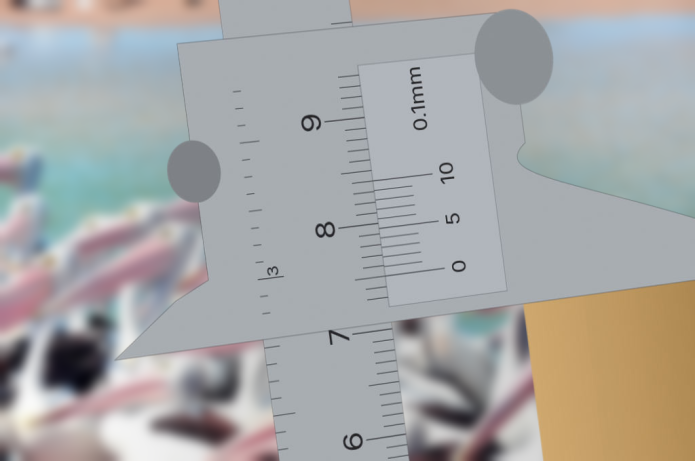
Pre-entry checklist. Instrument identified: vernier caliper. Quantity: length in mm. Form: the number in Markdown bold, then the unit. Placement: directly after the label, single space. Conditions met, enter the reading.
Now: **75.0** mm
